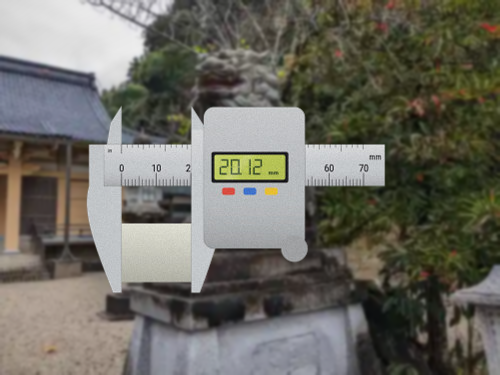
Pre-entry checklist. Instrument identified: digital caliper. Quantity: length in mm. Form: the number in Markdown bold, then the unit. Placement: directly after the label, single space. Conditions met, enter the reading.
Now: **20.12** mm
